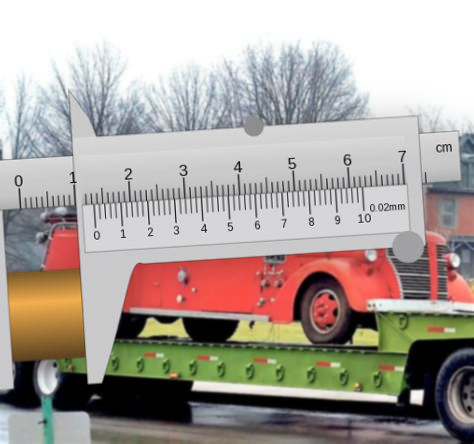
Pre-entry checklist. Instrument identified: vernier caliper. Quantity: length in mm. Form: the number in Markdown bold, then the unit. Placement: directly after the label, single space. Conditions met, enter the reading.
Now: **13.4** mm
